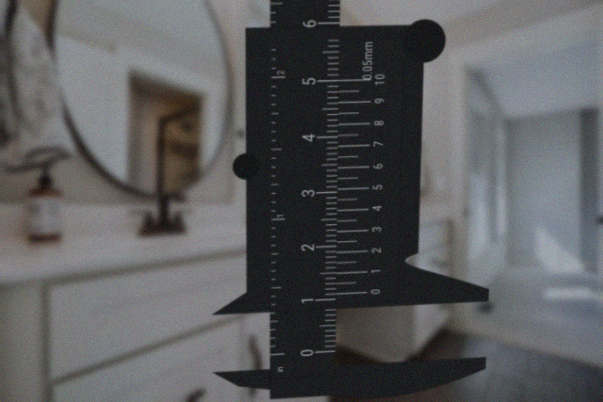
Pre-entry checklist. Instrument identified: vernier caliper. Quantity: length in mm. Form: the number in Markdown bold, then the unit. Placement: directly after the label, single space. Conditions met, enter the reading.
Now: **11.0** mm
